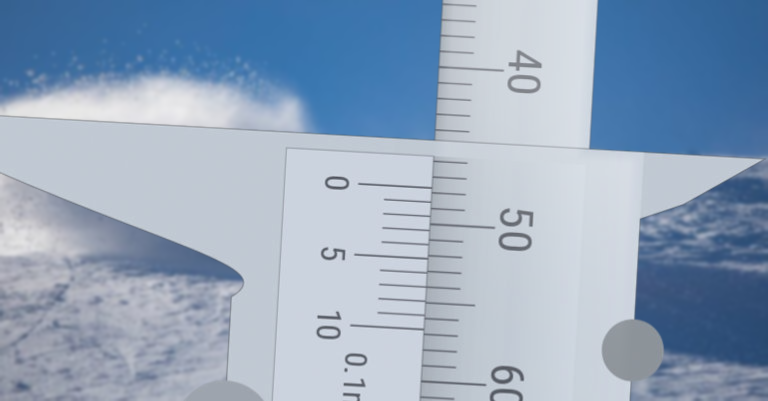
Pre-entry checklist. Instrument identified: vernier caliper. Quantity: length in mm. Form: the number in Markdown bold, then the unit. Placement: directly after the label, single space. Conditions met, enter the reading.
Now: **47.7** mm
